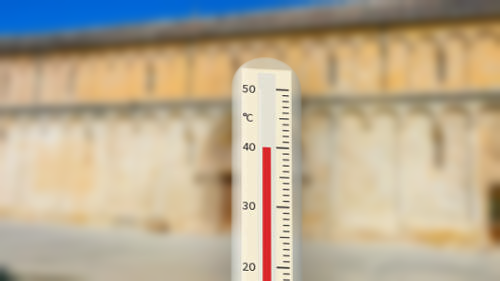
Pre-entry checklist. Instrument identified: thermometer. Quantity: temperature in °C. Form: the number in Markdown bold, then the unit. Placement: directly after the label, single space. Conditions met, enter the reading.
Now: **40** °C
